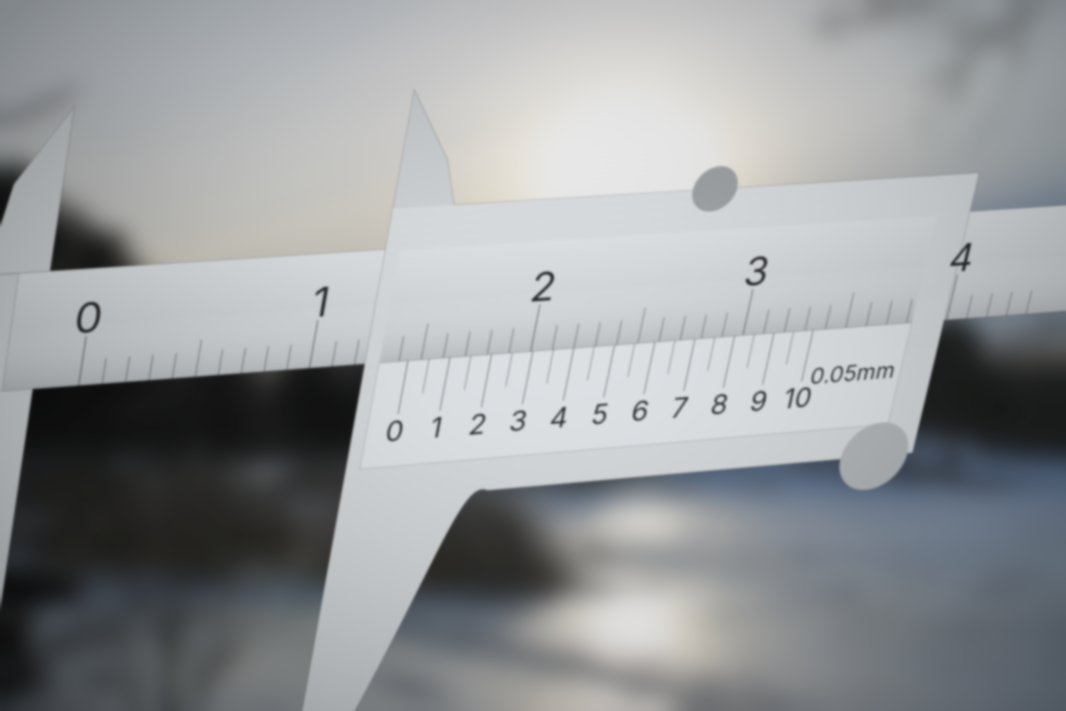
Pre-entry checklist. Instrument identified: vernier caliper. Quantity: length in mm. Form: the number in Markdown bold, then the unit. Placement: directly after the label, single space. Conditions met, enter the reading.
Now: **14.4** mm
